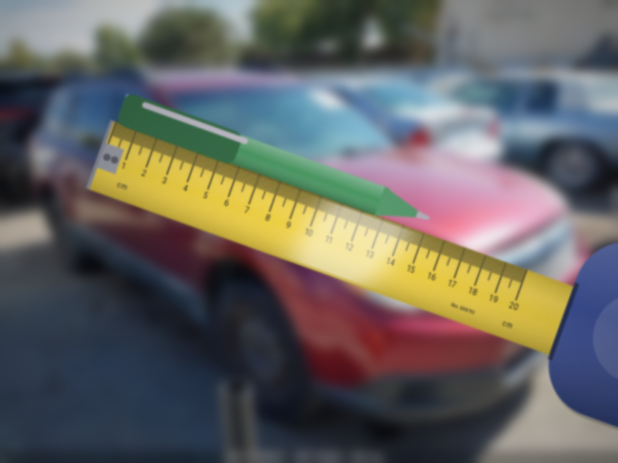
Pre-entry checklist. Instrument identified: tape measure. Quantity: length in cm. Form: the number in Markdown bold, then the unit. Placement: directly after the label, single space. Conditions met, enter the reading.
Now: **15** cm
